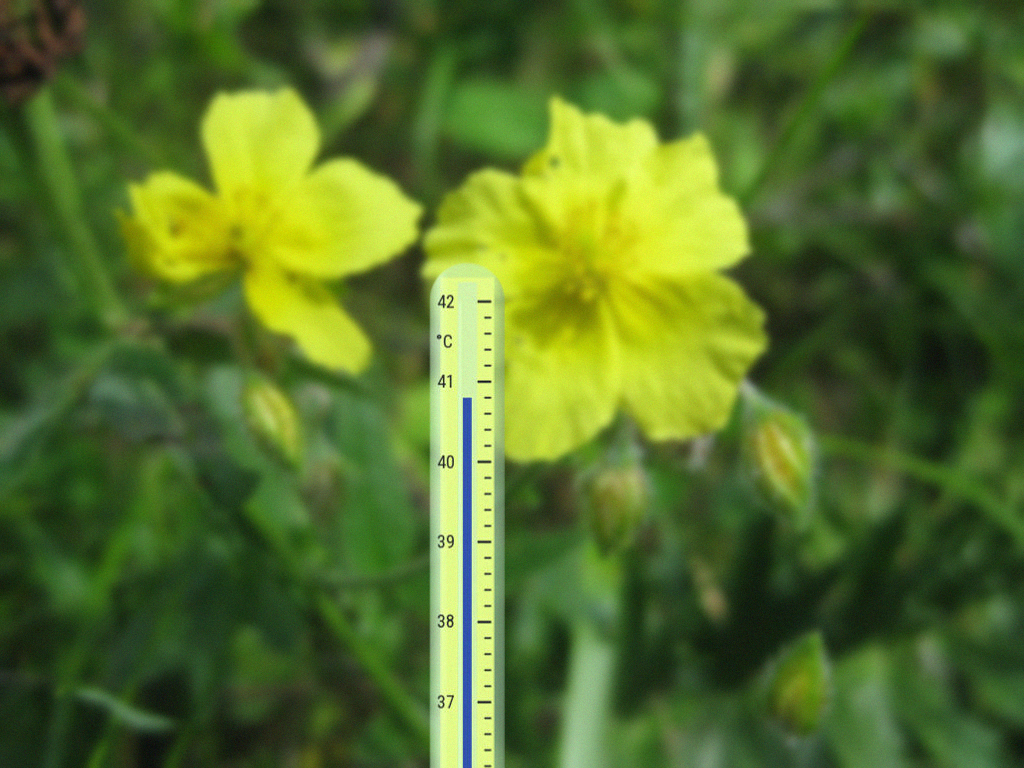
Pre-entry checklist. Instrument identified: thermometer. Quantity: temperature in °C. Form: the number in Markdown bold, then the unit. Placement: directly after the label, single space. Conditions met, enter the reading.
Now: **40.8** °C
